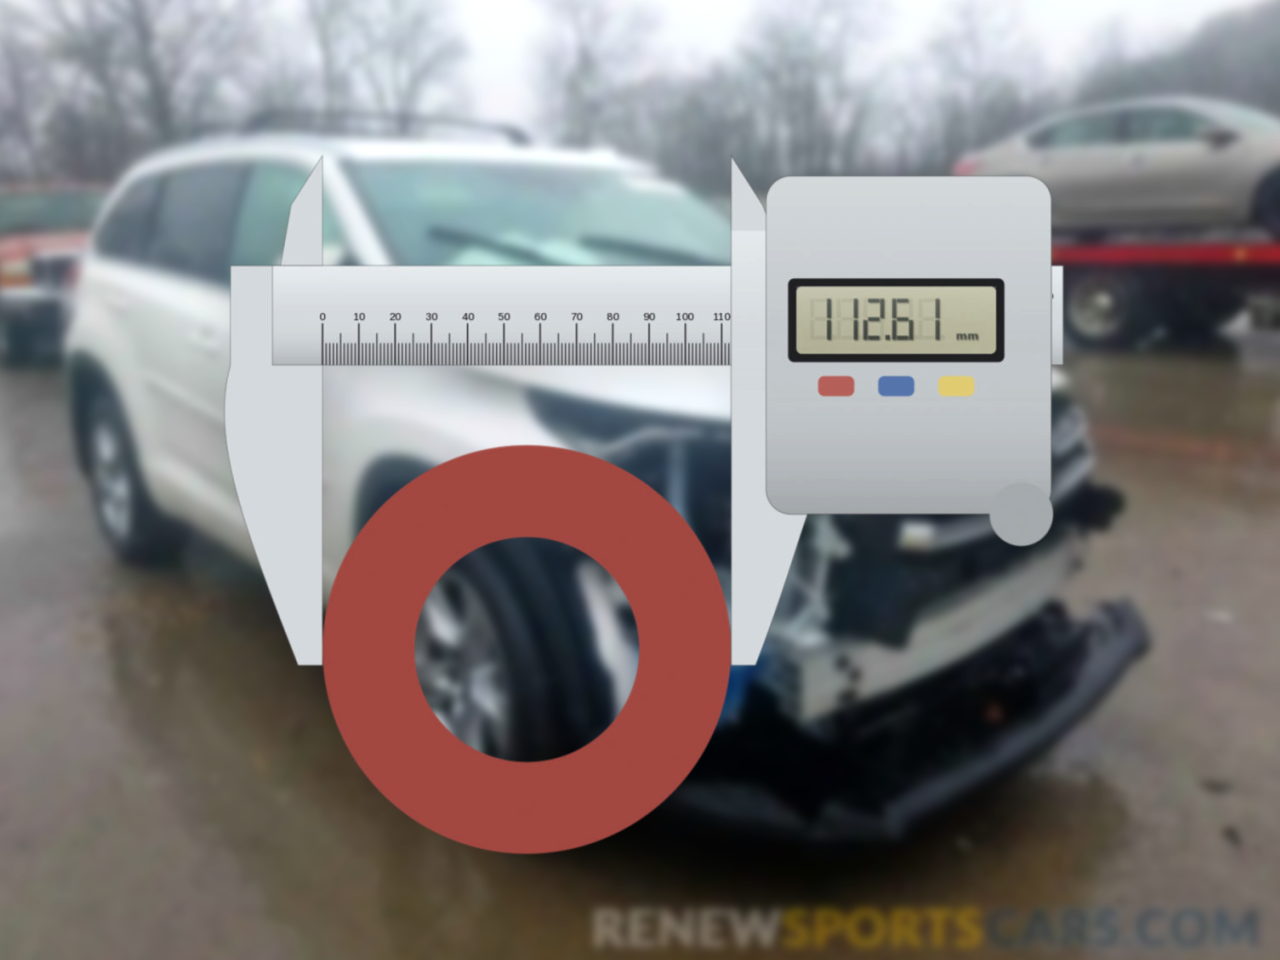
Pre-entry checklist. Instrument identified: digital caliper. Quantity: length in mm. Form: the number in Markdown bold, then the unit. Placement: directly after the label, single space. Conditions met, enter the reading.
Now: **112.61** mm
